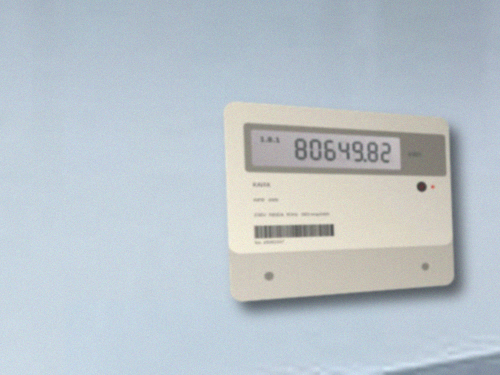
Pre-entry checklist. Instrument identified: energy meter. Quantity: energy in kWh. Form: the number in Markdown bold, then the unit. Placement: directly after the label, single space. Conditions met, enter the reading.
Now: **80649.82** kWh
